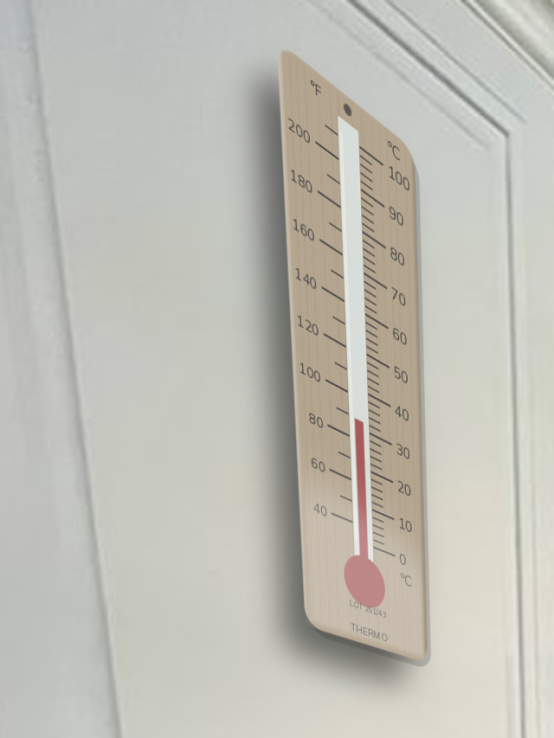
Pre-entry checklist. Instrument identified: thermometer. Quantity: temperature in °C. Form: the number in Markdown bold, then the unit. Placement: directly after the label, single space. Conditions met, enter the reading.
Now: **32** °C
